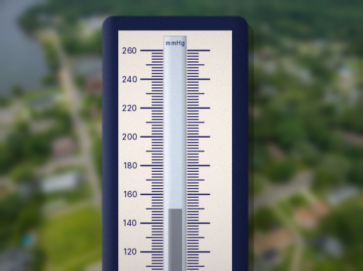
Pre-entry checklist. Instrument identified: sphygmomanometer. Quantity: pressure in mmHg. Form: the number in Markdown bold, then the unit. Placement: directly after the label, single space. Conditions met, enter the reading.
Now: **150** mmHg
